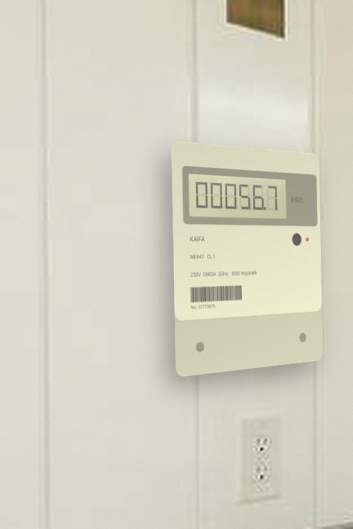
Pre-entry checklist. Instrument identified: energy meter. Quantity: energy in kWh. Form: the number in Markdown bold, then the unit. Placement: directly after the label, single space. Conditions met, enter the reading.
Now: **56.7** kWh
